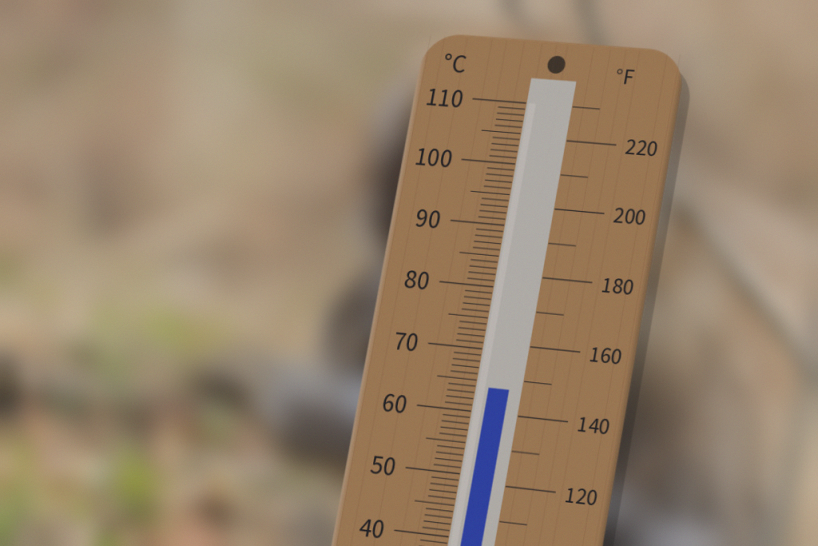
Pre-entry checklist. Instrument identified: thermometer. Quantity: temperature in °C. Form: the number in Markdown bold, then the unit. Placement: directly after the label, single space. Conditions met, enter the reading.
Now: **64** °C
